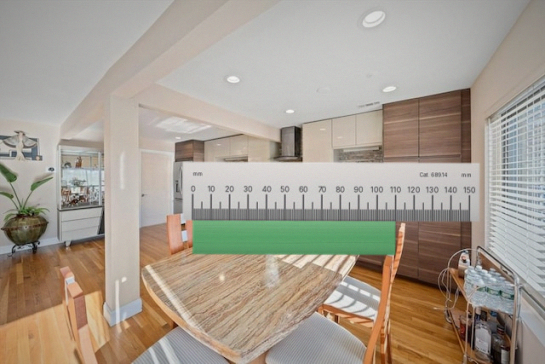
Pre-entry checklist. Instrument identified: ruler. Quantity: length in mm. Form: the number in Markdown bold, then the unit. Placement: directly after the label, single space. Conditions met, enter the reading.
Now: **110** mm
